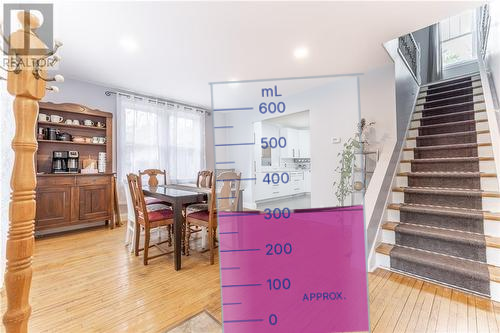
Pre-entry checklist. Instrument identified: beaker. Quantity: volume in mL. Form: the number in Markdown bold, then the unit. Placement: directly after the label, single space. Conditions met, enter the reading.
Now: **300** mL
